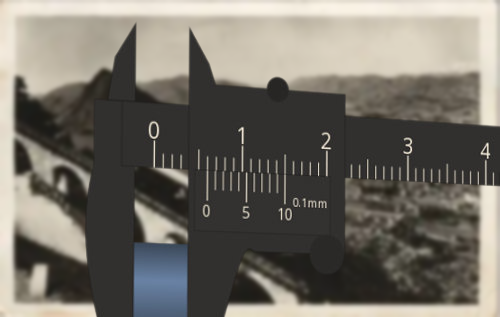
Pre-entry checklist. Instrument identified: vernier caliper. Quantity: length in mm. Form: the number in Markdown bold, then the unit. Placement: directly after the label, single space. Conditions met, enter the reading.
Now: **6.0** mm
